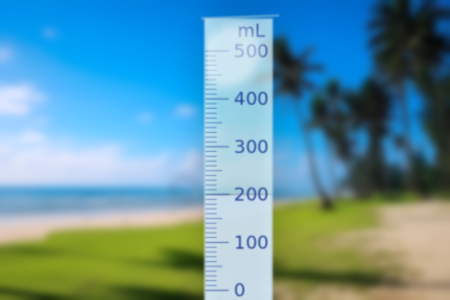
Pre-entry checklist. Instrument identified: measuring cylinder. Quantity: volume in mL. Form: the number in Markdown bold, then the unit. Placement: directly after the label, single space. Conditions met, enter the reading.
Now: **200** mL
